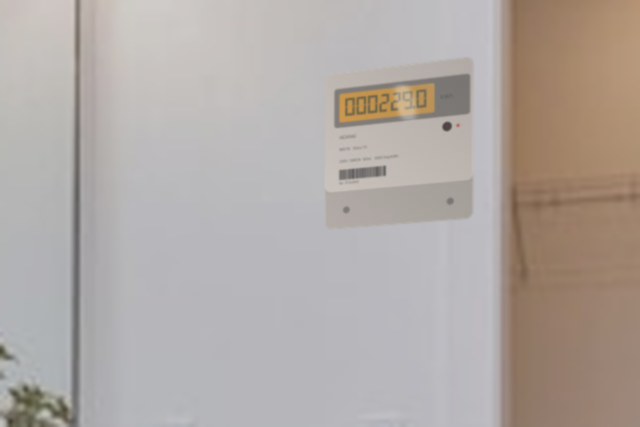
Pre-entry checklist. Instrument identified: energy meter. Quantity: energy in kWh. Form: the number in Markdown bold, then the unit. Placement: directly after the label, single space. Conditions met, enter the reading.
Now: **229.0** kWh
